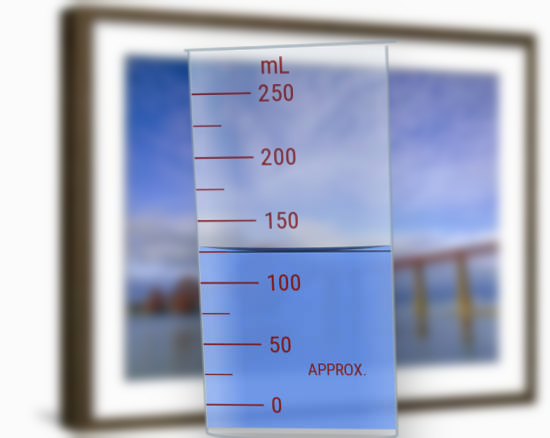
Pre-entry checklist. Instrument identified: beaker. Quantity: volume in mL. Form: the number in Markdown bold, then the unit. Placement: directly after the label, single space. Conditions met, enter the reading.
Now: **125** mL
